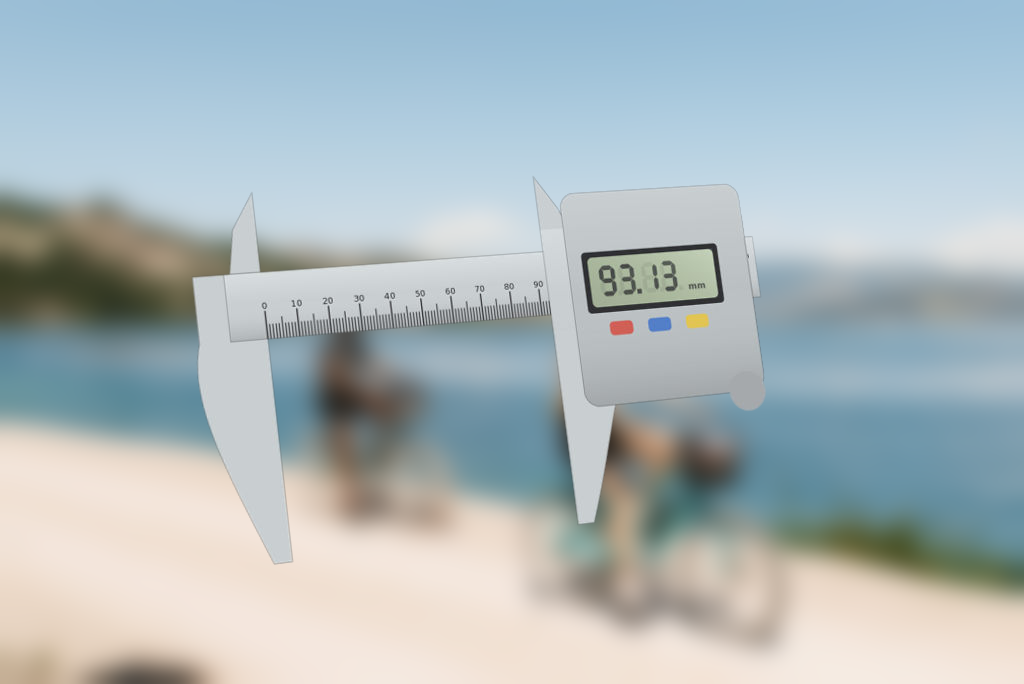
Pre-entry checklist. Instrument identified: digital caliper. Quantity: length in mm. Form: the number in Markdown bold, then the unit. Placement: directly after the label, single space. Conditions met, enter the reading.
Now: **93.13** mm
